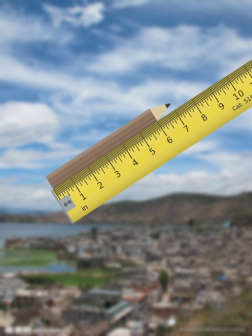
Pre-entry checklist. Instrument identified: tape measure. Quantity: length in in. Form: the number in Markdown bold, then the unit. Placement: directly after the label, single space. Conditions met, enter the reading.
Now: **7** in
